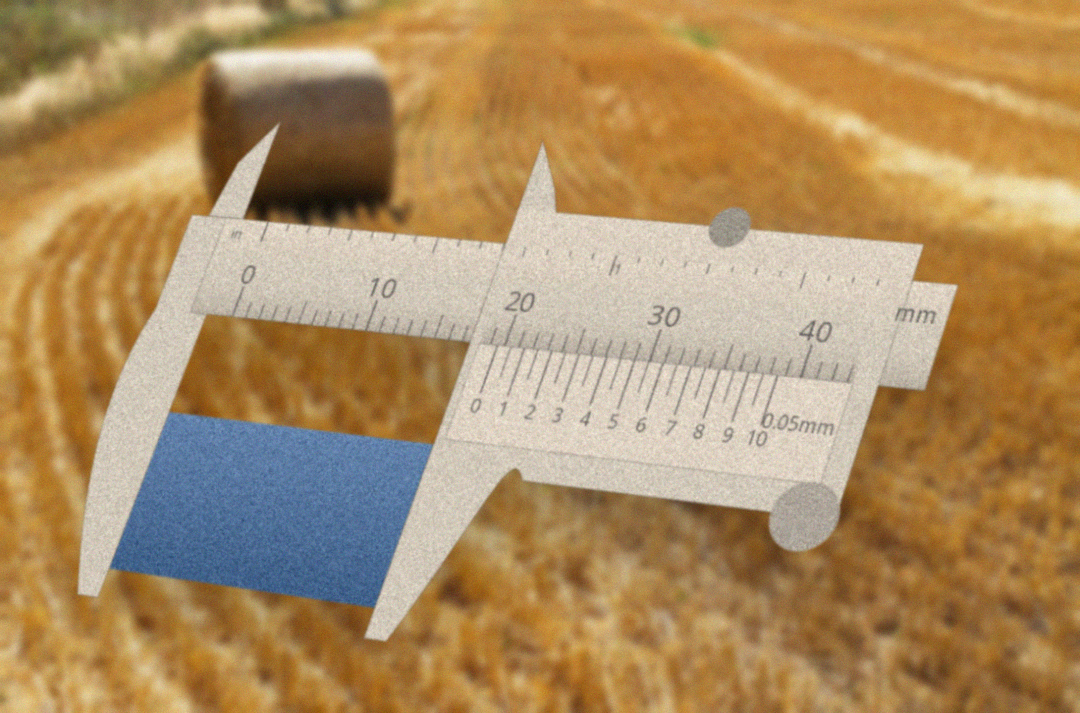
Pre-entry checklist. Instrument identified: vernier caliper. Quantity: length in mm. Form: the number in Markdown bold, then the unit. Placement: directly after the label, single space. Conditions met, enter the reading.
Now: **19.5** mm
